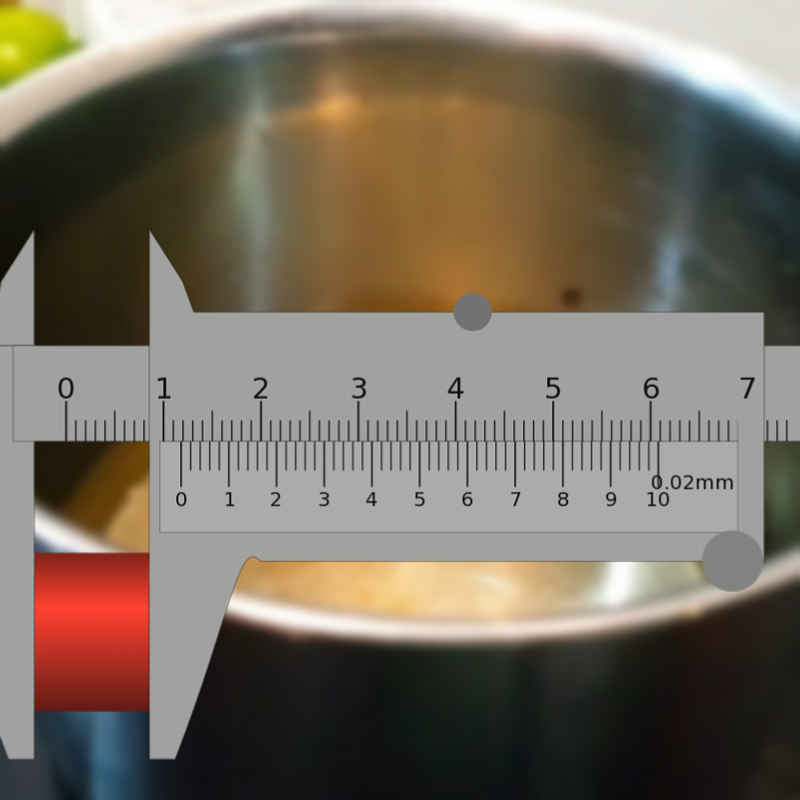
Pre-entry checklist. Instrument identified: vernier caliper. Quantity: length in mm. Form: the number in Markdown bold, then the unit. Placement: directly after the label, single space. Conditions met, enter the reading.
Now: **11.8** mm
